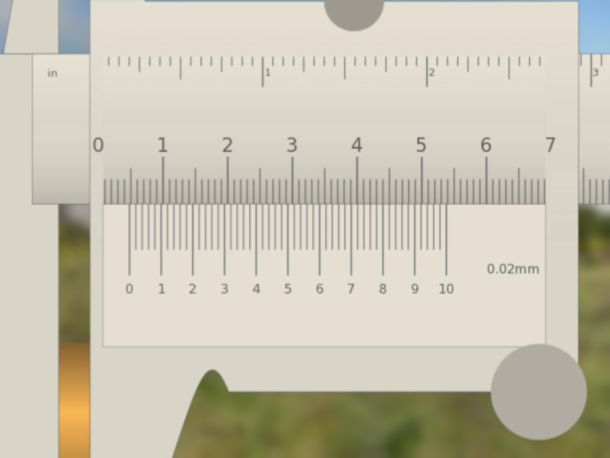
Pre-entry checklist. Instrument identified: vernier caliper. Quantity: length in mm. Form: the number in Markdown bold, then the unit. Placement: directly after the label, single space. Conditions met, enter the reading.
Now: **4.8** mm
